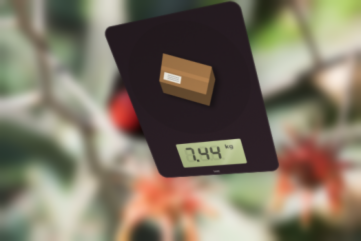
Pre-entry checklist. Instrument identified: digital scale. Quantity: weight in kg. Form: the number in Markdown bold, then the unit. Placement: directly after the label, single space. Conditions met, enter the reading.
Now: **7.44** kg
